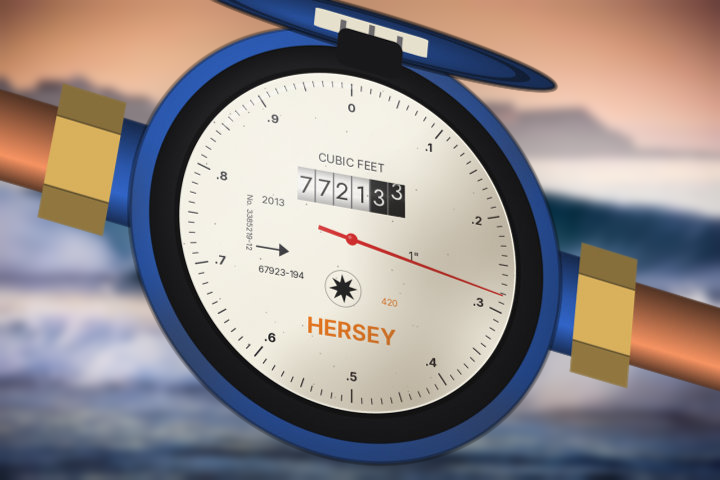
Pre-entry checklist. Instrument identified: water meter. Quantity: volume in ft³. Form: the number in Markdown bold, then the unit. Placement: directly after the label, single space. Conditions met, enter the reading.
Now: **772133.28** ft³
